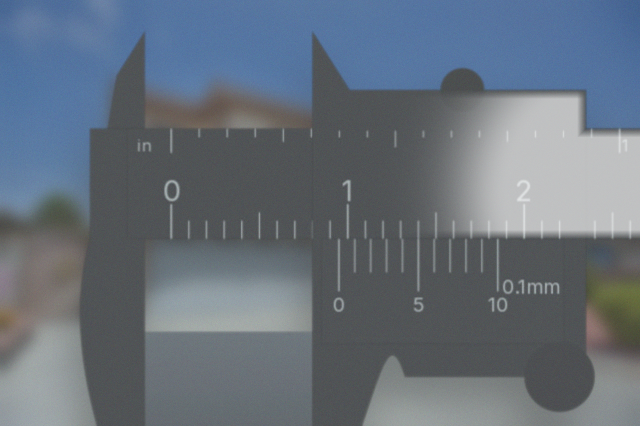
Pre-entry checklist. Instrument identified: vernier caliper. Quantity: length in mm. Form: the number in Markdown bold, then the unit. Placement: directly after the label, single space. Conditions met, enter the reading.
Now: **9.5** mm
